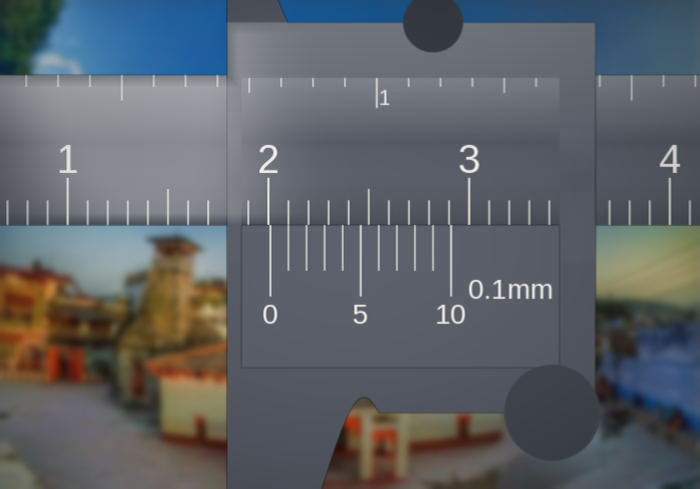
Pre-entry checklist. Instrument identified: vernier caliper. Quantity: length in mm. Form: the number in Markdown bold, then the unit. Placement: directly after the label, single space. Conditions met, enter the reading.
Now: **20.1** mm
